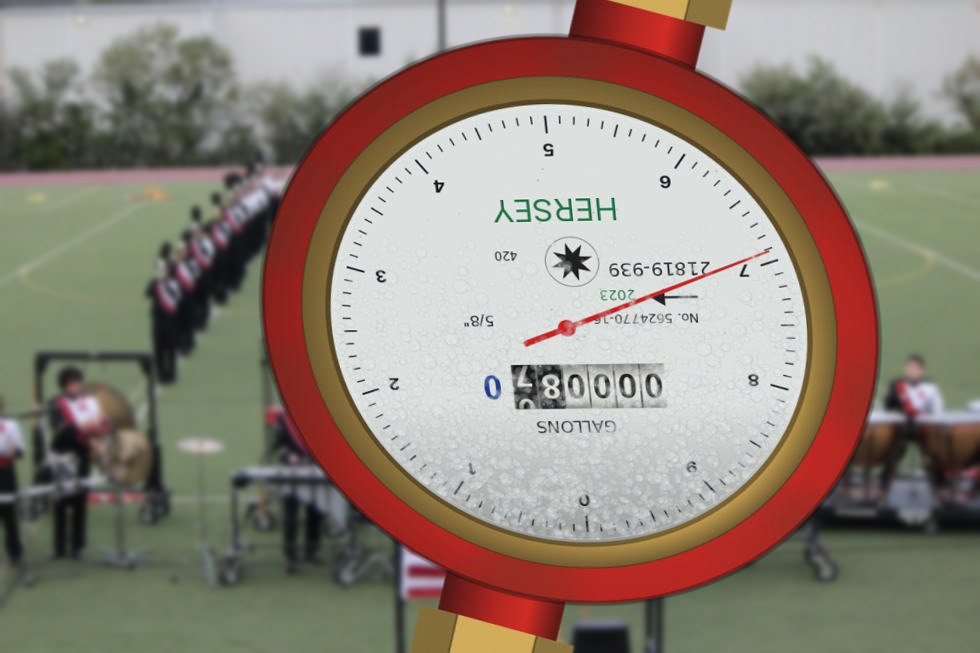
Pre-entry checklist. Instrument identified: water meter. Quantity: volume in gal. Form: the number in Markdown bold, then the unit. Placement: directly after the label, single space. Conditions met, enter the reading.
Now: **866.9** gal
